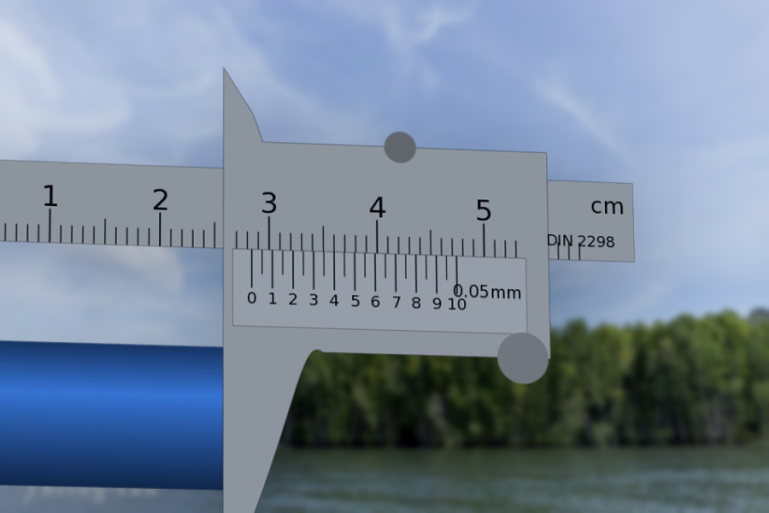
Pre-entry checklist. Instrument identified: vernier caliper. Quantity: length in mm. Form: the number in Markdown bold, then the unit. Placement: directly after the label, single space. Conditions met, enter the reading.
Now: **28.4** mm
